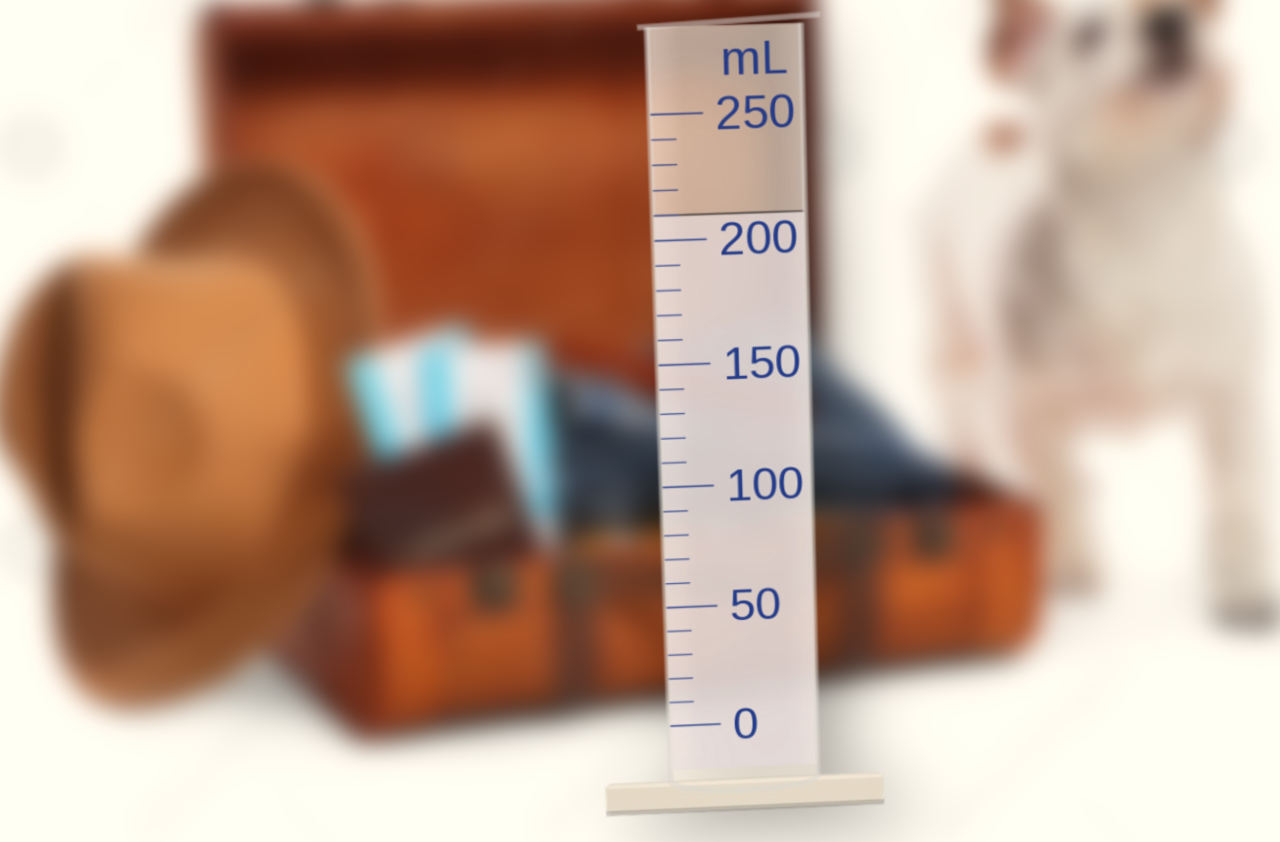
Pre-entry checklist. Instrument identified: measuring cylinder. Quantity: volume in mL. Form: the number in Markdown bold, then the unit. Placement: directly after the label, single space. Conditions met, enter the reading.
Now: **210** mL
